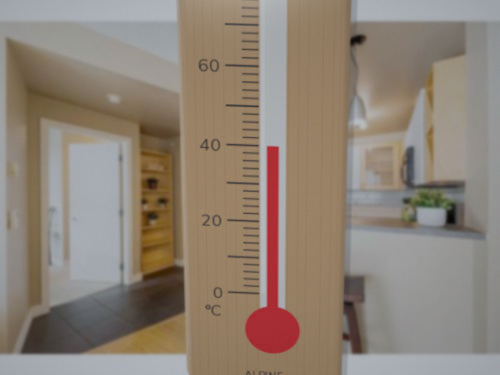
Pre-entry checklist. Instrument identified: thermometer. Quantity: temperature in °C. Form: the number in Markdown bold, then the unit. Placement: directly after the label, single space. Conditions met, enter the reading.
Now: **40** °C
